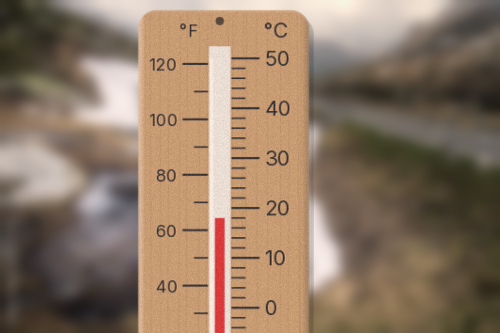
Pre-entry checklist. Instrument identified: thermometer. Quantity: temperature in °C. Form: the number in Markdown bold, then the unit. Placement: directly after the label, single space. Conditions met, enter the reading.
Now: **18** °C
